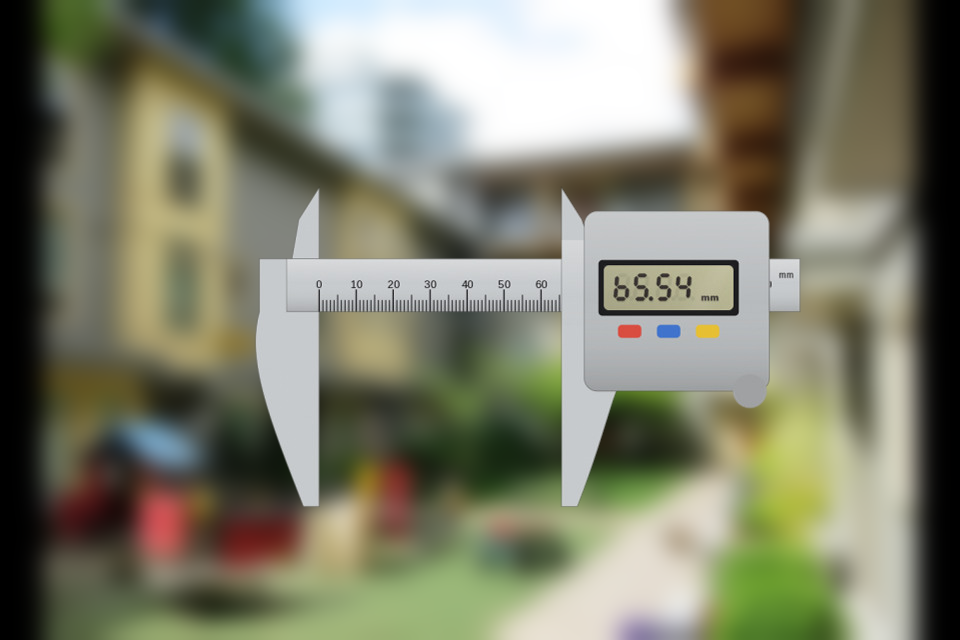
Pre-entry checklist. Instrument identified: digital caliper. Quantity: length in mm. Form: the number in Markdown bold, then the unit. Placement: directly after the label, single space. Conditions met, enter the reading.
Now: **65.54** mm
